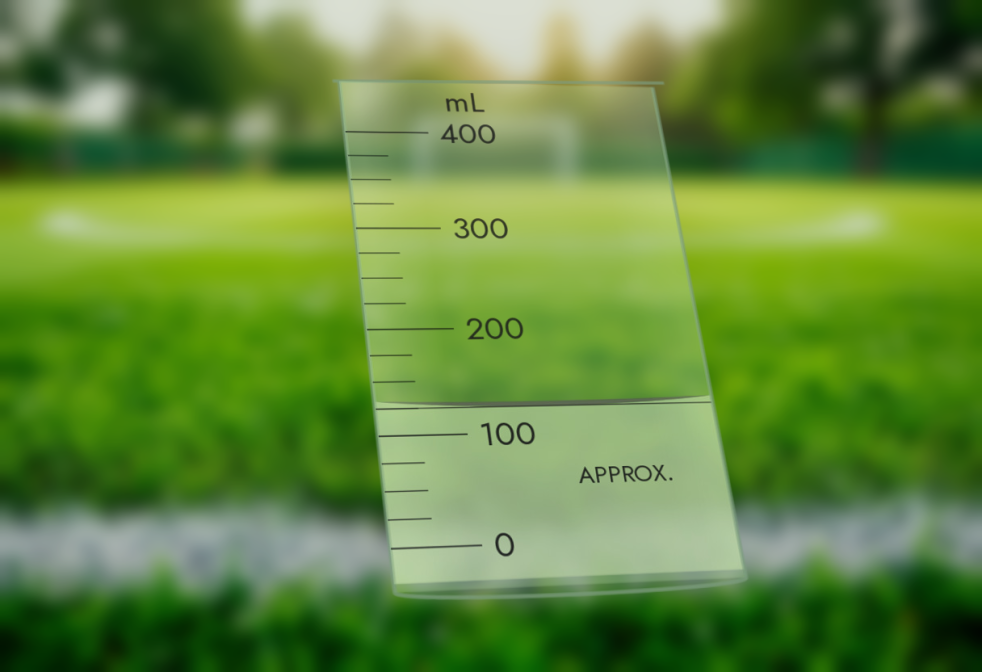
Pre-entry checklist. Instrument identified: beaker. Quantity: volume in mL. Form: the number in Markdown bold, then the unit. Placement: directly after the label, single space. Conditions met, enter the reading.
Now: **125** mL
